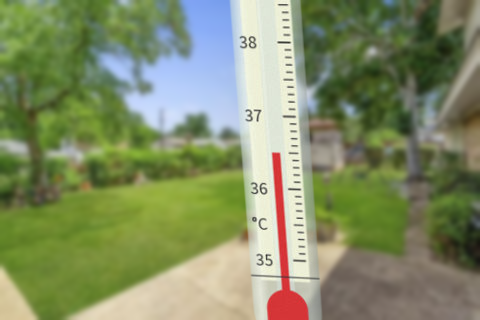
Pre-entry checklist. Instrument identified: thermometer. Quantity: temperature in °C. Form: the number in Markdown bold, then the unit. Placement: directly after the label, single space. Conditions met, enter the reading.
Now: **36.5** °C
